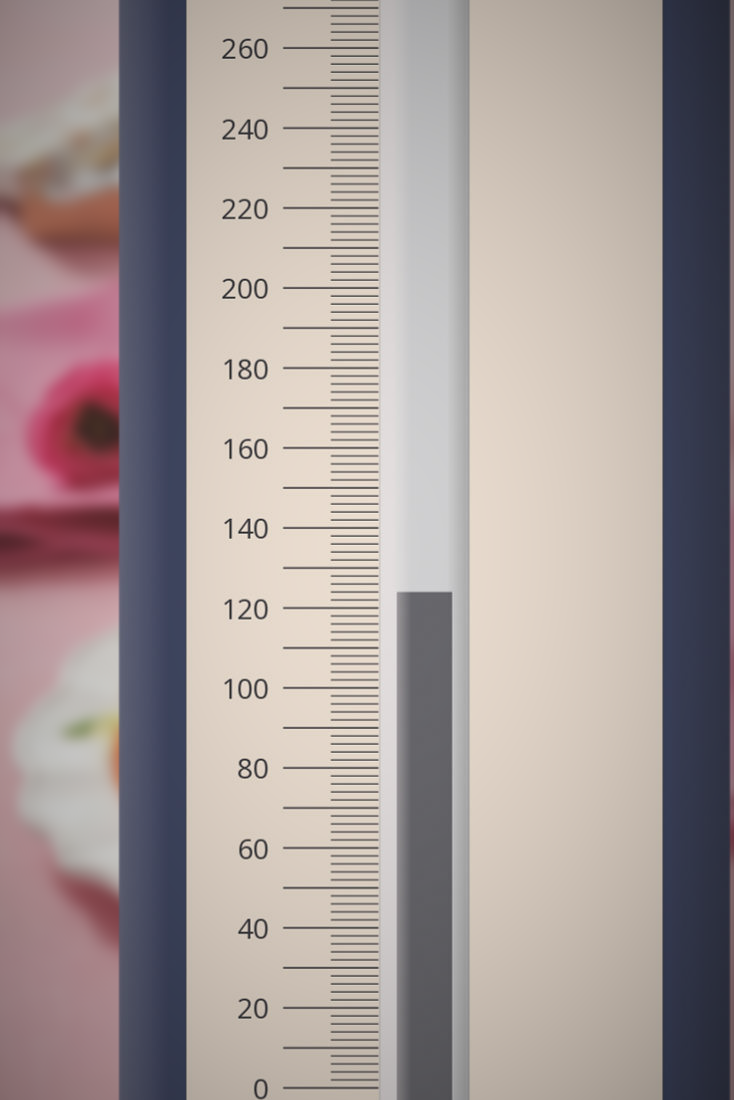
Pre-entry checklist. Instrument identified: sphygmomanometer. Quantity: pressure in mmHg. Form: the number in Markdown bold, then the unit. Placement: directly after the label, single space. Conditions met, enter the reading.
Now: **124** mmHg
